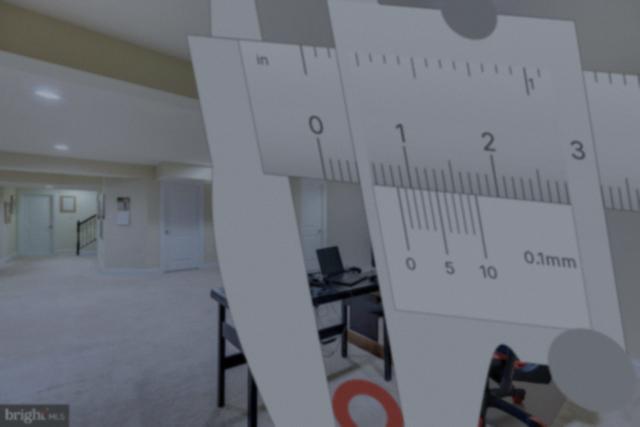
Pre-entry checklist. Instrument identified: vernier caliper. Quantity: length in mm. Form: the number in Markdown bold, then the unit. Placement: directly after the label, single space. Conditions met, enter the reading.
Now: **8.4** mm
